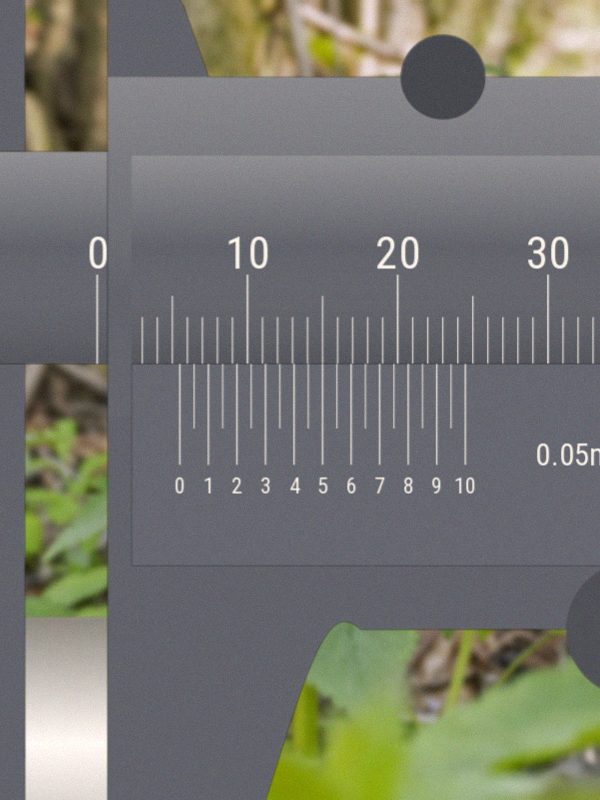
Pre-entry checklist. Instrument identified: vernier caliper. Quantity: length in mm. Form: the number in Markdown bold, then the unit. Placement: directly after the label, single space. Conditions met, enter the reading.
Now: **5.5** mm
